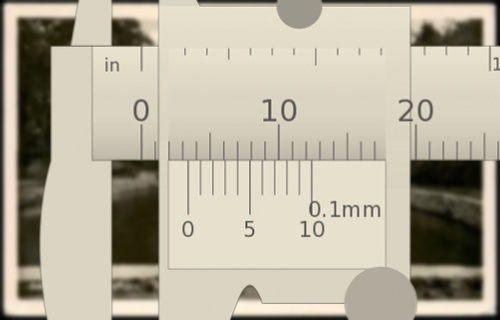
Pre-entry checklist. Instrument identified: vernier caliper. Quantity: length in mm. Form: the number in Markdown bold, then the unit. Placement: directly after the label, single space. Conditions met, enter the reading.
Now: **3.4** mm
